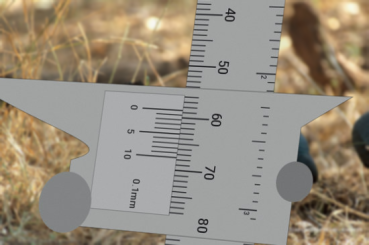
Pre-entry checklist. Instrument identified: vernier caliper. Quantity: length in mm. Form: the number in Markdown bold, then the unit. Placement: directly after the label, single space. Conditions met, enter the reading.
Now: **58.6** mm
